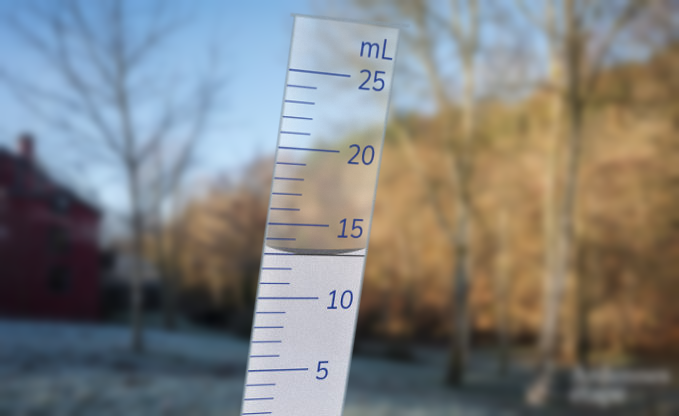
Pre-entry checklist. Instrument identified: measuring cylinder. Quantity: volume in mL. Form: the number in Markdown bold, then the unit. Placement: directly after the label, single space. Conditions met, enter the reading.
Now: **13** mL
